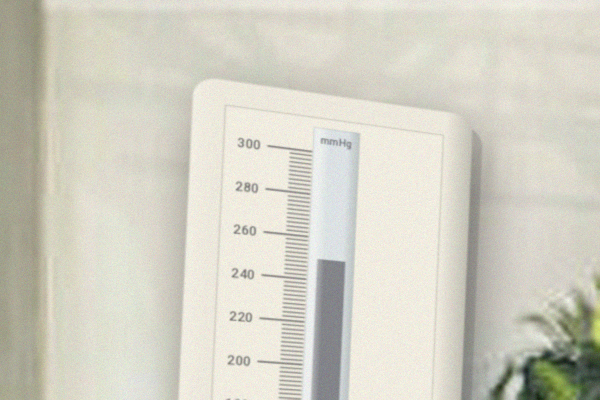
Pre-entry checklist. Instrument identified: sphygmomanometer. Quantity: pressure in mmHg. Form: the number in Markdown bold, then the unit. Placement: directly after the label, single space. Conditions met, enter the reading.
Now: **250** mmHg
